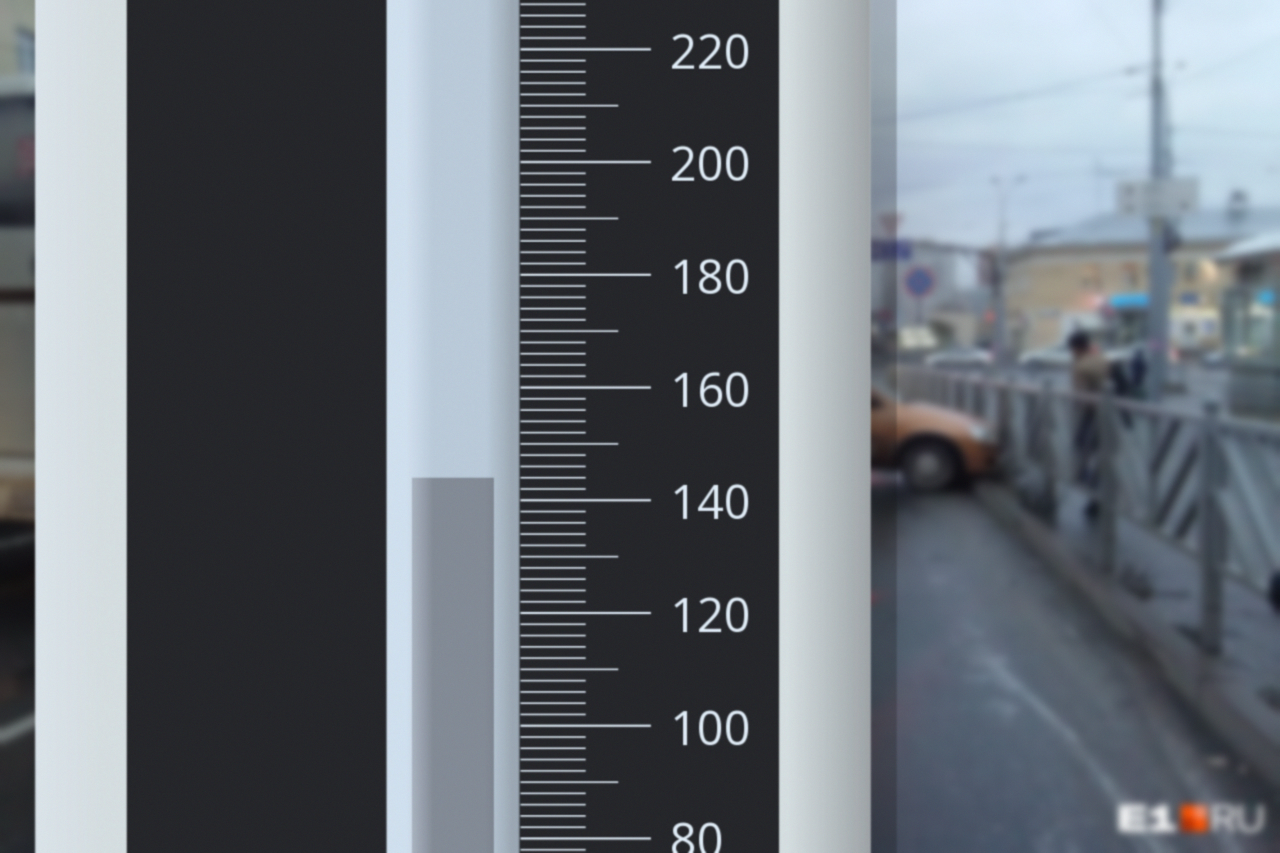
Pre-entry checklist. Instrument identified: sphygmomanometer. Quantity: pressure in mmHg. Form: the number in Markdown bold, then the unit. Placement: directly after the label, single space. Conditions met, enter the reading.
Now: **144** mmHg
